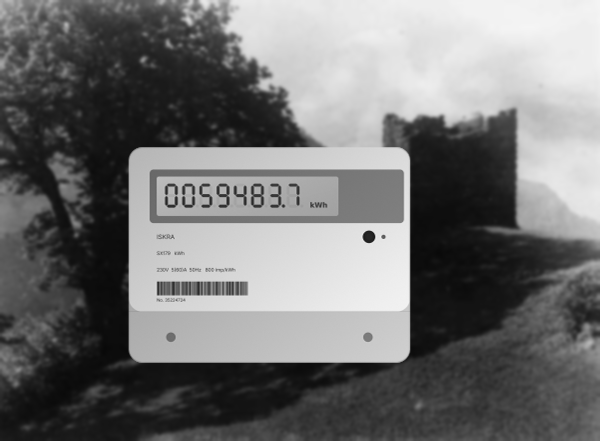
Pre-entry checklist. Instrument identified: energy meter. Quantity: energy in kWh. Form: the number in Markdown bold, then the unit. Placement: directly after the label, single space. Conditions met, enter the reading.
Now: **59483.7** kWh
